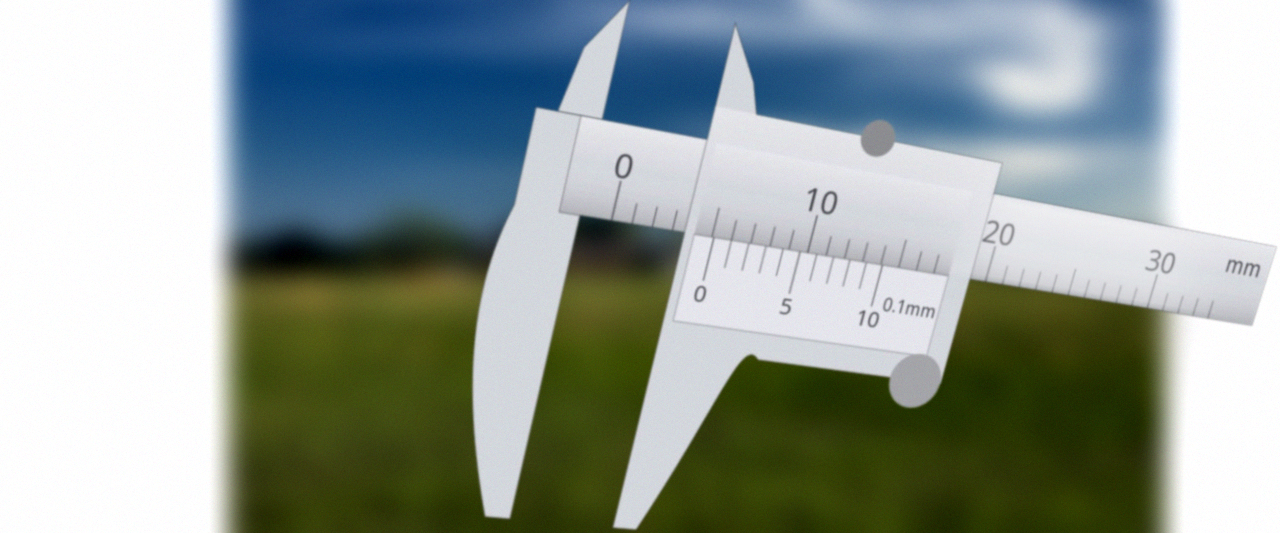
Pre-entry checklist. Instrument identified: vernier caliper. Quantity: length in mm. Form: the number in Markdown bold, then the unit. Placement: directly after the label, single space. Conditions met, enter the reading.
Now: **5.1** mm
